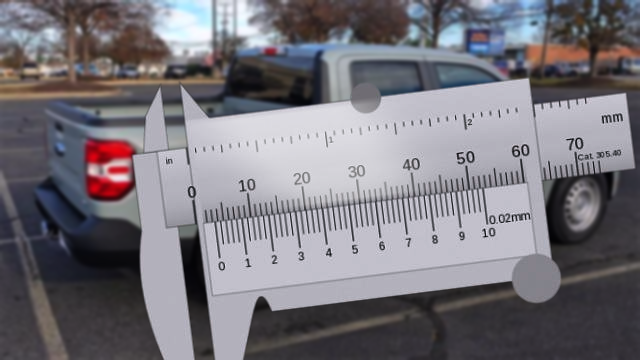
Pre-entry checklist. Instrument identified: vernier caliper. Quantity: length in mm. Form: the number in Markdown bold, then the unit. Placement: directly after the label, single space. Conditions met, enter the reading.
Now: **3.5** mm
